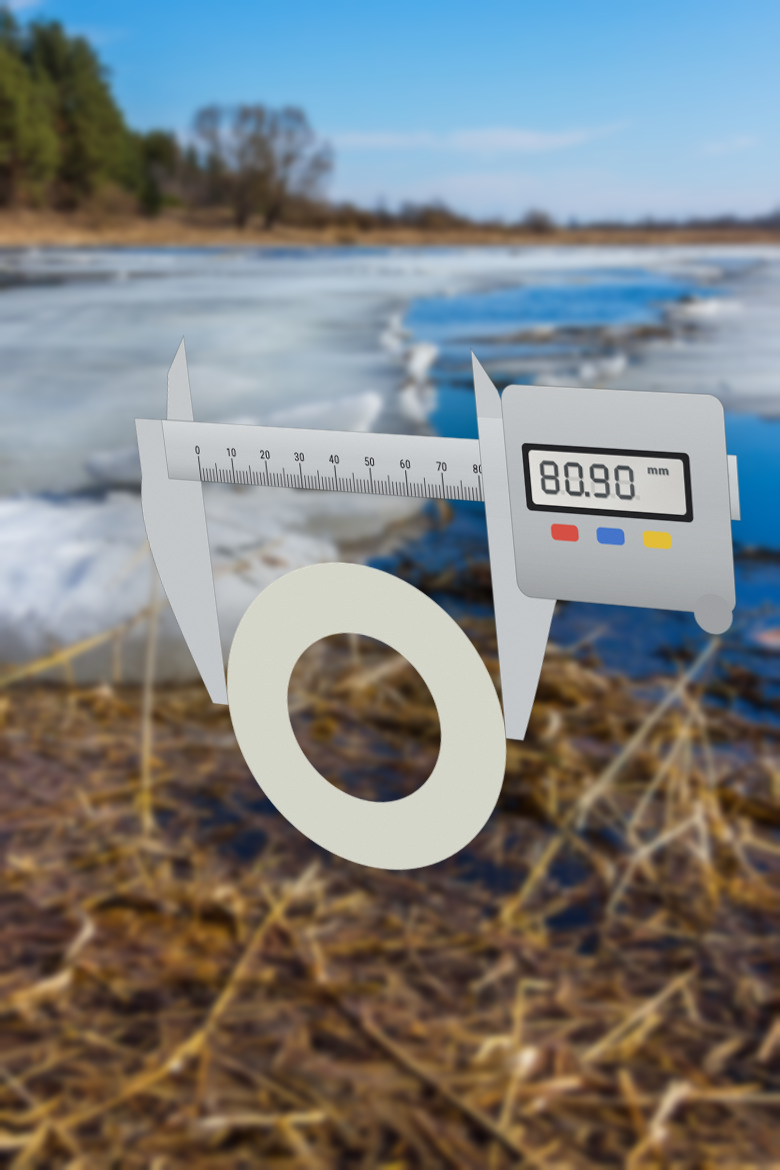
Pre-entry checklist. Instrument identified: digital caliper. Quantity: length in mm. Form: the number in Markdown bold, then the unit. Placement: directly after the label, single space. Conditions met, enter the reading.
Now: **80.90** mm
